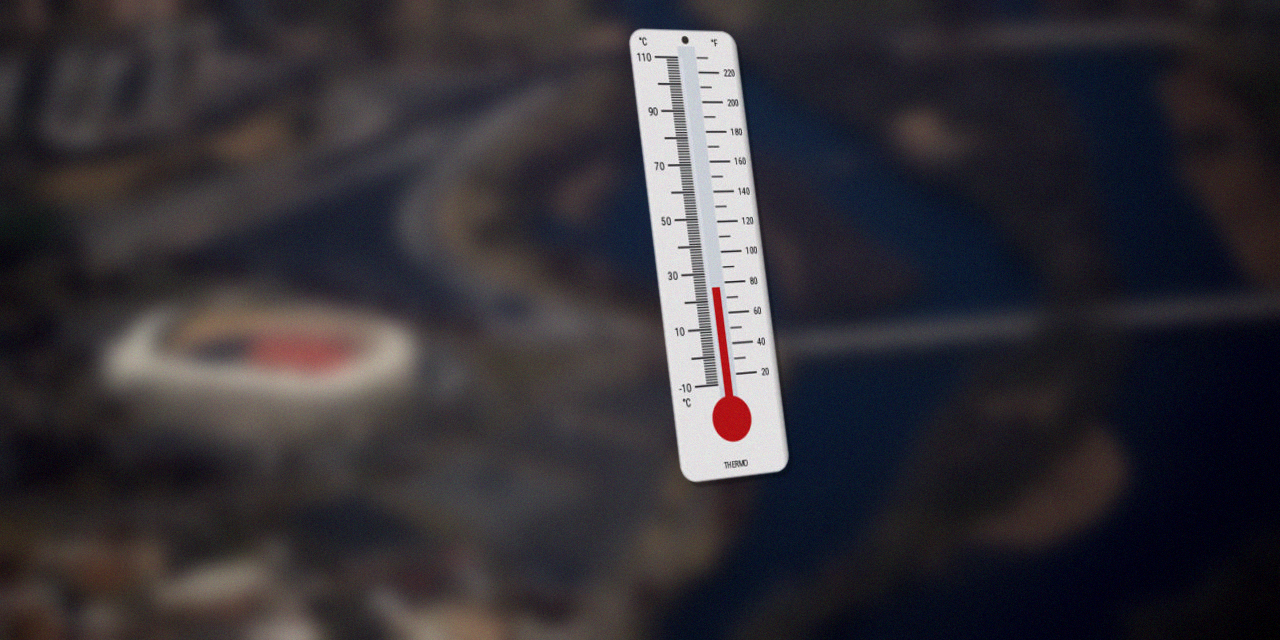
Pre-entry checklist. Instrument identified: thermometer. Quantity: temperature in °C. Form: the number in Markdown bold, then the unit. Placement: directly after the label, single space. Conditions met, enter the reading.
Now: **25** °C
